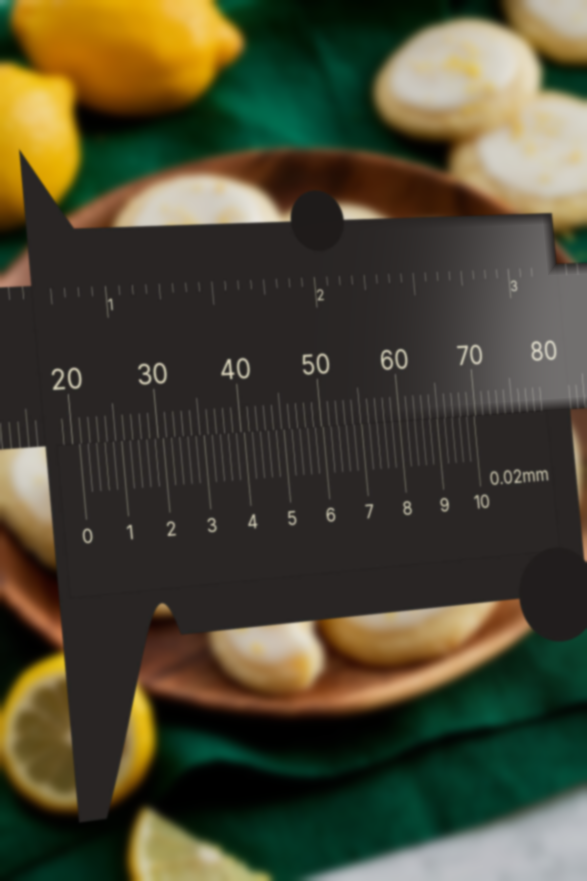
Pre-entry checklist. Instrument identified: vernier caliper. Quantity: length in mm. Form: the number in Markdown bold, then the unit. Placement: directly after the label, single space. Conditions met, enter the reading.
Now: **20.8** mm
